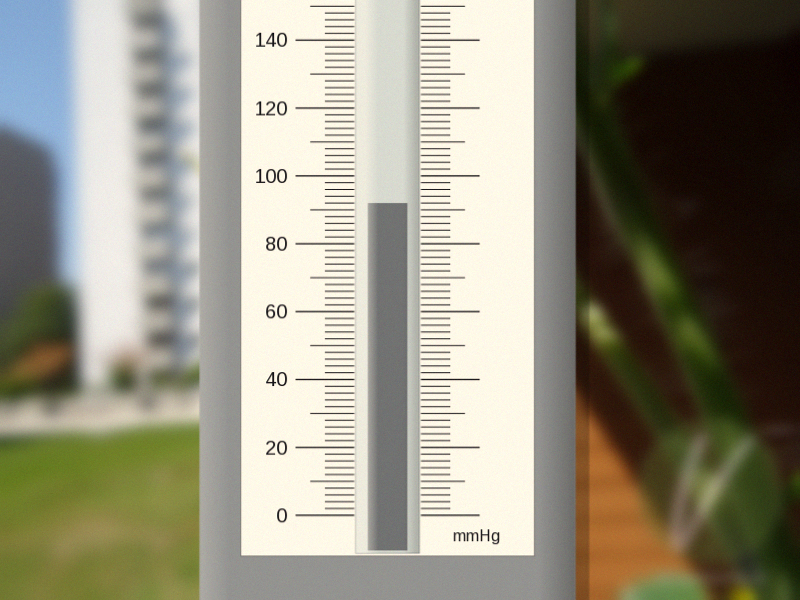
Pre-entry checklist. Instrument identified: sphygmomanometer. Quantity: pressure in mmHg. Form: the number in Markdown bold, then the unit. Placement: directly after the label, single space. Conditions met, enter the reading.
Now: **92** mmHg
